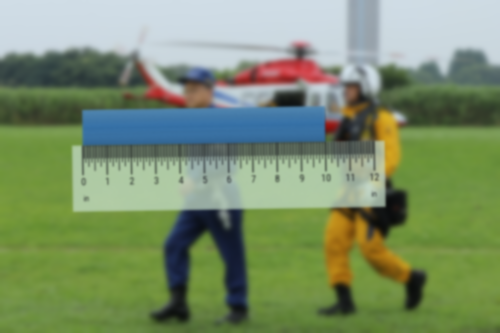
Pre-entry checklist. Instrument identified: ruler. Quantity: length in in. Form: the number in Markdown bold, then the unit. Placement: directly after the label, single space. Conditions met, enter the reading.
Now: **10** in
